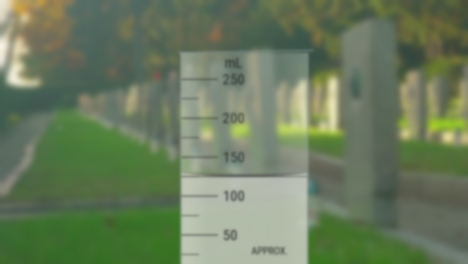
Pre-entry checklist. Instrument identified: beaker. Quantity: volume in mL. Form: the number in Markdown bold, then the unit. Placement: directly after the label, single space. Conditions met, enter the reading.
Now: **125** mL
